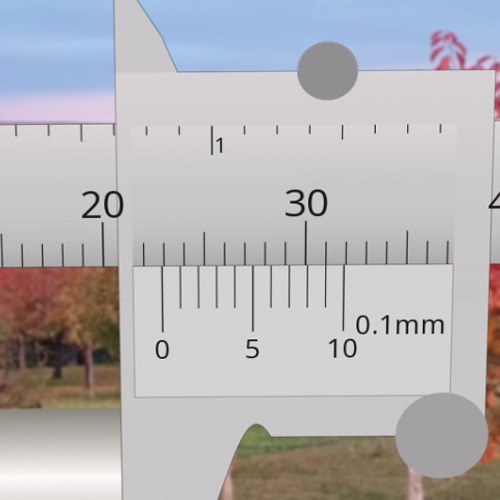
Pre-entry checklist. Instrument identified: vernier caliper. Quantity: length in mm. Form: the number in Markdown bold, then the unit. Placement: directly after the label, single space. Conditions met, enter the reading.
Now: **22.9** mm
